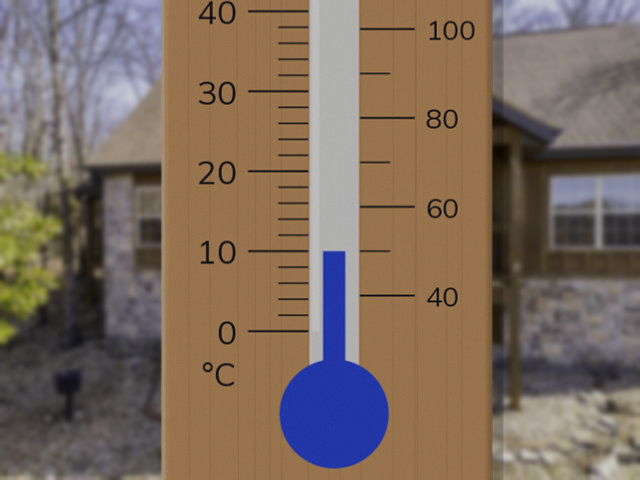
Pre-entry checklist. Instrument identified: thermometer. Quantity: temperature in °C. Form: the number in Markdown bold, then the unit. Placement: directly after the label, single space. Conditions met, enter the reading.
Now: **10** °C
